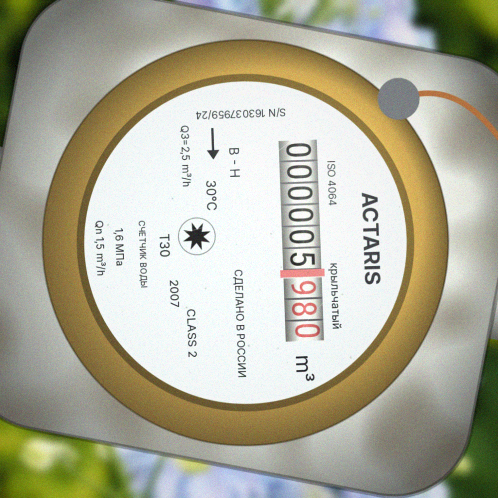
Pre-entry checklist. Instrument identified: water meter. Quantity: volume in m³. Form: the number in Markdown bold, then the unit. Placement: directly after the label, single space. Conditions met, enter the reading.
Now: **5.980** m³
